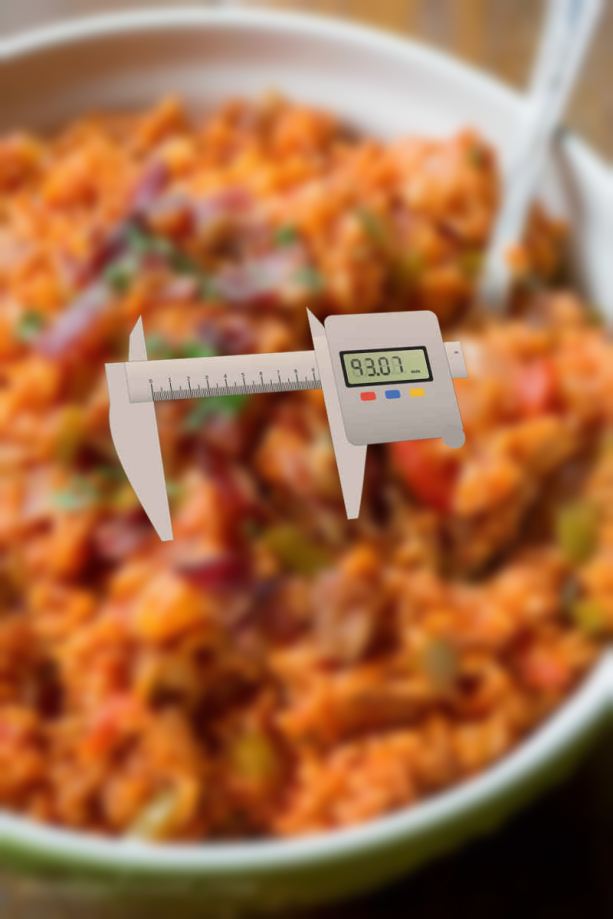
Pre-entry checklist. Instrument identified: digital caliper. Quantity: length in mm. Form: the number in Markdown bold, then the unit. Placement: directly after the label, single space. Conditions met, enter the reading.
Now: **93.07** mm
